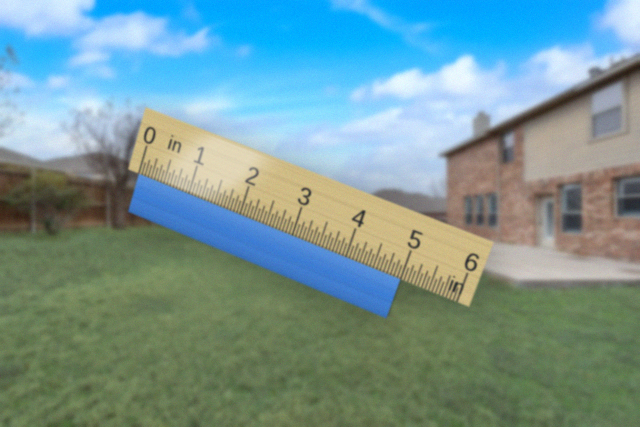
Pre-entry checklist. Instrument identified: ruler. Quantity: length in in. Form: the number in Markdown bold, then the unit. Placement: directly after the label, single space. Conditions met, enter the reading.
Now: **5** in
